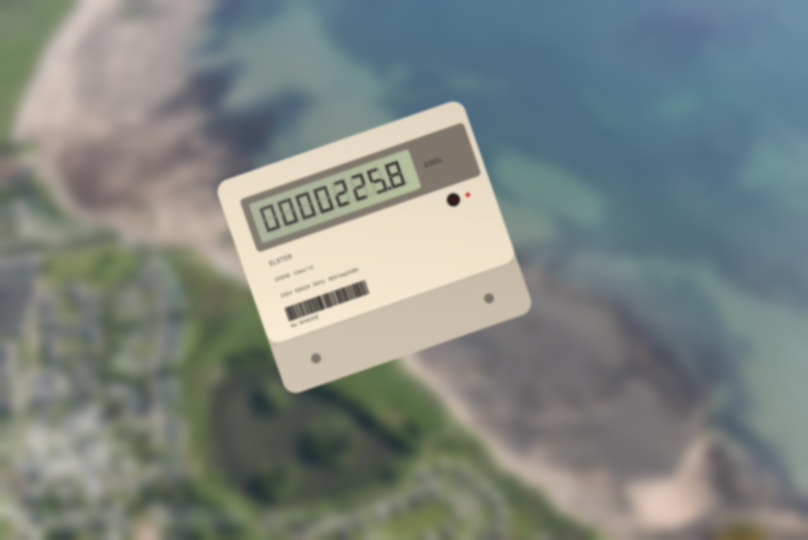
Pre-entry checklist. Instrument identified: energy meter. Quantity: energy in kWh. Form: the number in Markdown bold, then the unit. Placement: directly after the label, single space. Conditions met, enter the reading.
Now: **225.8** kWh
